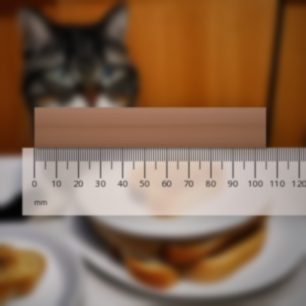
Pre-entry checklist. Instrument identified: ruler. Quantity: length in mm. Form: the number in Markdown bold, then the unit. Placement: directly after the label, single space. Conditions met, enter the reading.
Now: **105** mm
